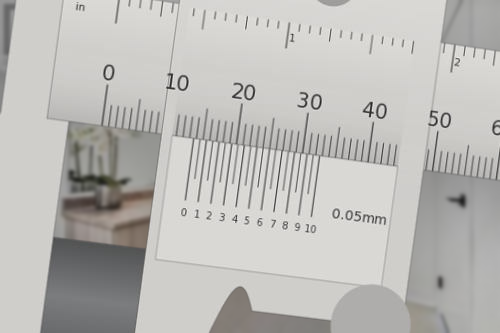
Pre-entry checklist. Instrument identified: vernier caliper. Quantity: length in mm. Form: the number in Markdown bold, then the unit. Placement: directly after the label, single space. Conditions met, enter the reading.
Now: **13.6** mm
